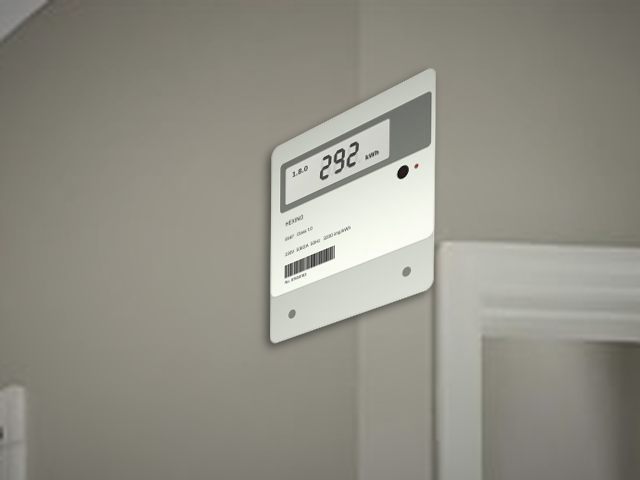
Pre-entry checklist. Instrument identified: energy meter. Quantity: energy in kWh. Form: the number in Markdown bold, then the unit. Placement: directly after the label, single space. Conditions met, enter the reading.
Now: **292** kWh
